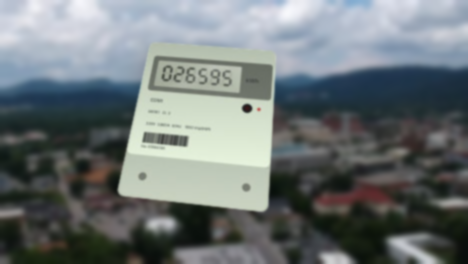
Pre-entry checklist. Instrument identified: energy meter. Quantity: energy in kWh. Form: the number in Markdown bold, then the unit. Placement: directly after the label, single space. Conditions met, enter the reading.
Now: **26595** kWh
